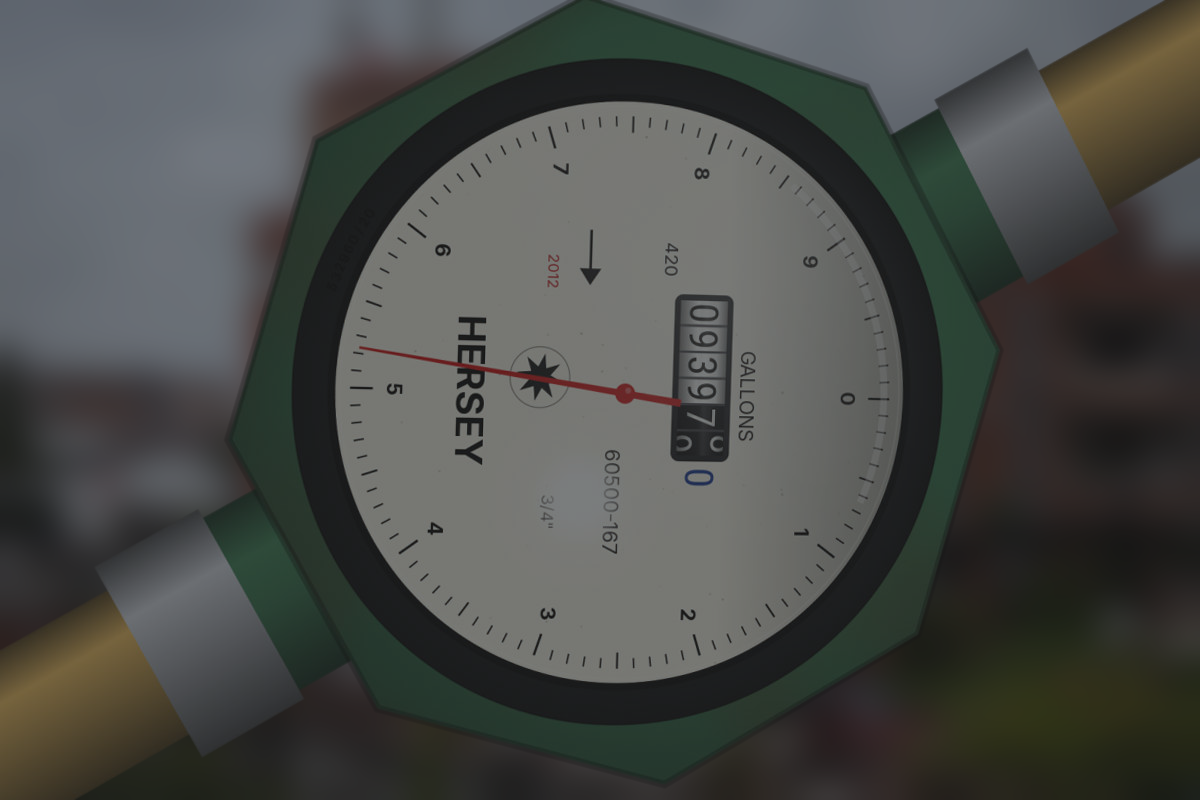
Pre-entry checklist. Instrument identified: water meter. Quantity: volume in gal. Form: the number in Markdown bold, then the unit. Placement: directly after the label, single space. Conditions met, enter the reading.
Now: **939785.2** gal
